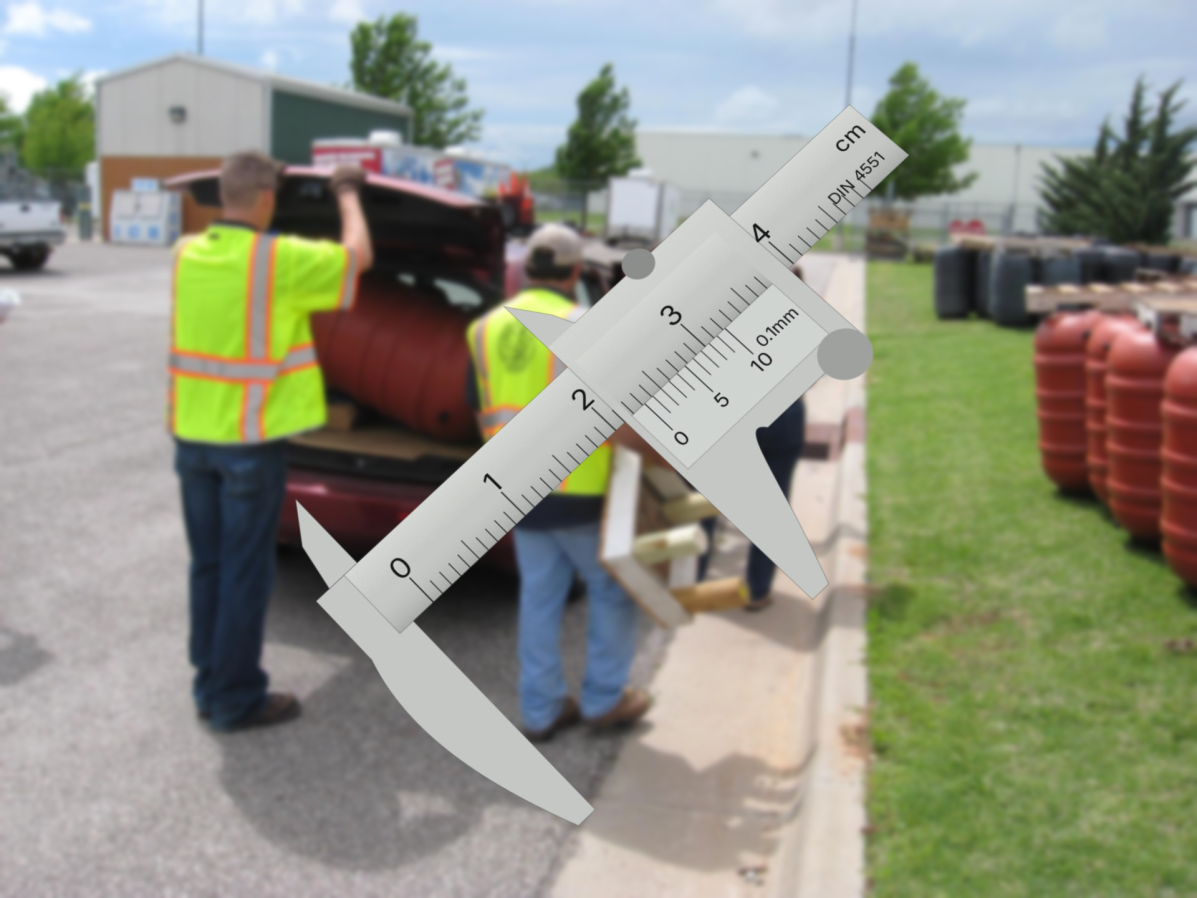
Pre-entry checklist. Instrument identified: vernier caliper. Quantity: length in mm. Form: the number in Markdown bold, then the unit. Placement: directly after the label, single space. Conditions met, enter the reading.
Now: **23.2** mm
